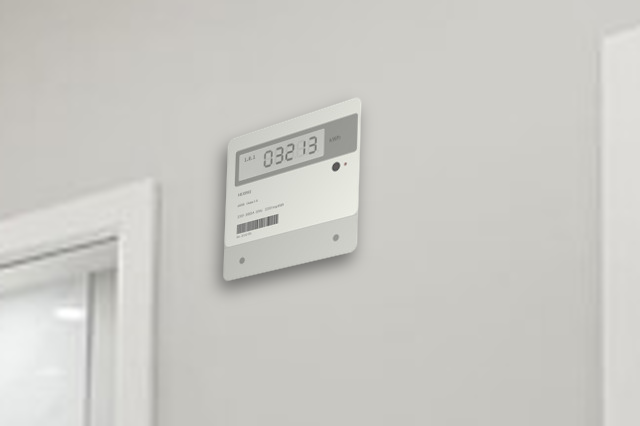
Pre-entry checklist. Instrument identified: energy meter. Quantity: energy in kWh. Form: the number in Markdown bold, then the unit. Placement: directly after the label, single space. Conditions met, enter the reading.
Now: **3213** kWh
